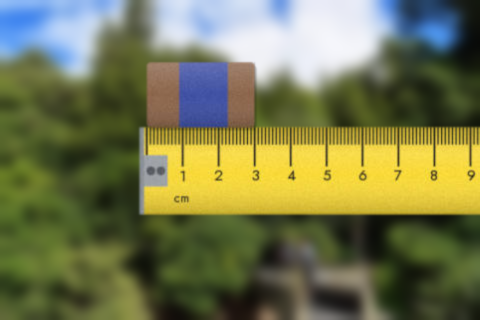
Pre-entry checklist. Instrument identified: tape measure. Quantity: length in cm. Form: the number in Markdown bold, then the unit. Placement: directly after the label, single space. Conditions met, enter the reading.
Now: **3** cm
